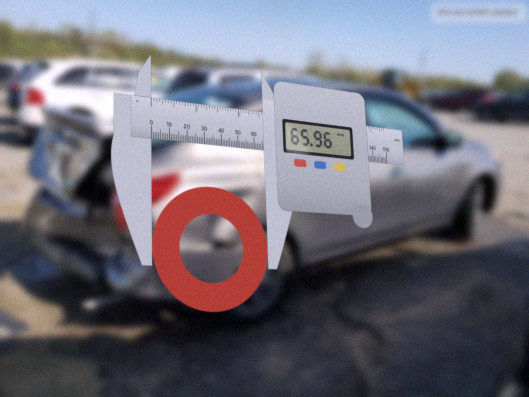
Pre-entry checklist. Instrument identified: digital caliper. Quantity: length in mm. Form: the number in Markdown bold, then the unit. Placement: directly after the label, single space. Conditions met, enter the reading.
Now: **65.96** mm
